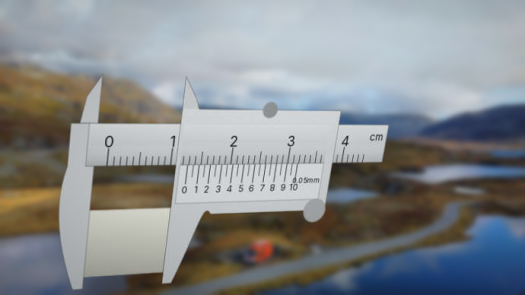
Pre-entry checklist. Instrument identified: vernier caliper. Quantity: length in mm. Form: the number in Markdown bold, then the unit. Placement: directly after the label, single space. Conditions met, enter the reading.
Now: **12.8** mm
